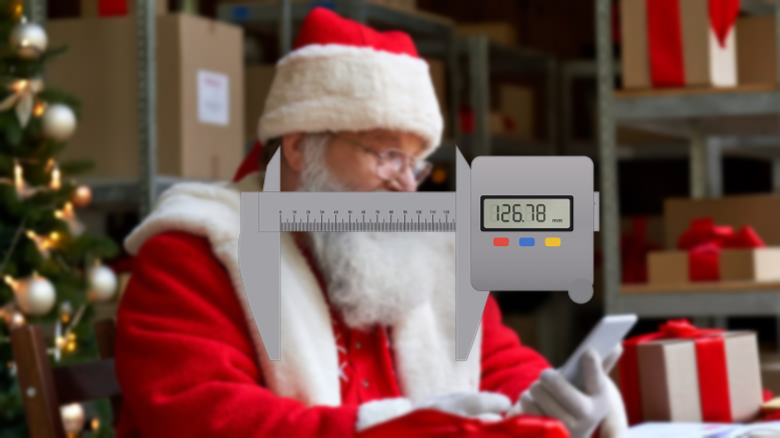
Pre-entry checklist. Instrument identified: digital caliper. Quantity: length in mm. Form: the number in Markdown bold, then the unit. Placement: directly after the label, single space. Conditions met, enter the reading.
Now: **126.78** mm
